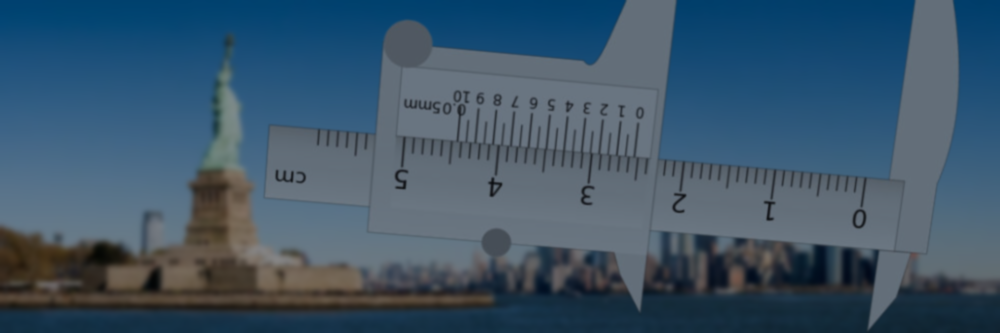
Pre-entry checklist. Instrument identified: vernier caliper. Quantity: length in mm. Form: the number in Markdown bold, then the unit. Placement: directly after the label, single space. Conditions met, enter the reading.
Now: **25.4** mm
